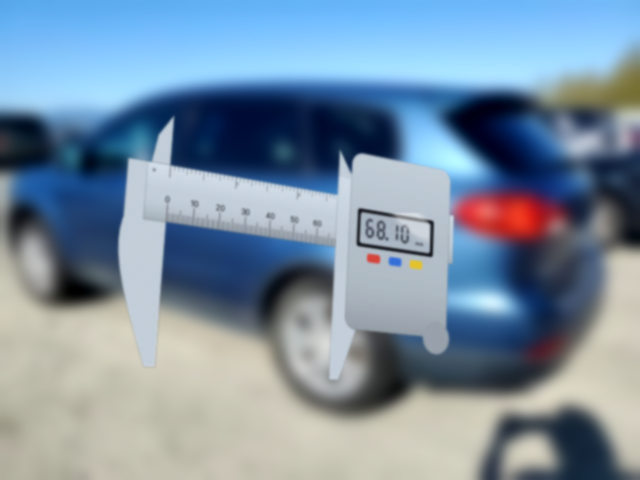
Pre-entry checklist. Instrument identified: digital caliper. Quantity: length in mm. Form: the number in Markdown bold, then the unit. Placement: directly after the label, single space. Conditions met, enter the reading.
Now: **68.10** mm
